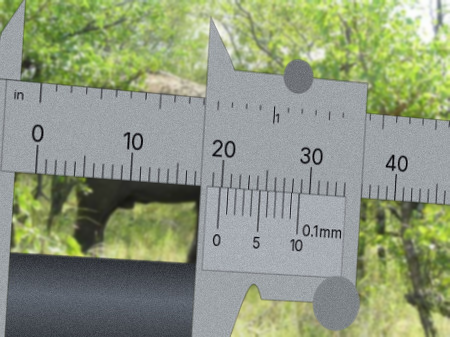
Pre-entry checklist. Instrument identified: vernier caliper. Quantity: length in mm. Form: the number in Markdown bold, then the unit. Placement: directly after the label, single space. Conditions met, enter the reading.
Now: **19.8** mm
